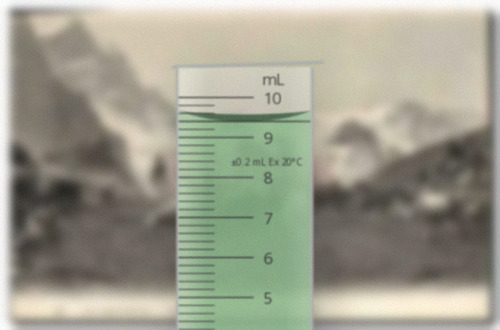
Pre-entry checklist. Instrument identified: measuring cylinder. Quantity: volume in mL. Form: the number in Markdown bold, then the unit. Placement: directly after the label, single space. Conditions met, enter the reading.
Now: **9.4** mL
